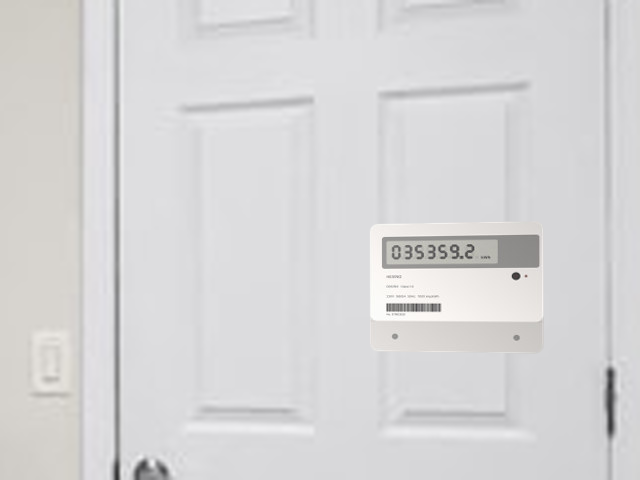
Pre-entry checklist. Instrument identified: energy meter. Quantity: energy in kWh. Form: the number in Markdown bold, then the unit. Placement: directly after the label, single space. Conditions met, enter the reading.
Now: **35359.2** kWh
